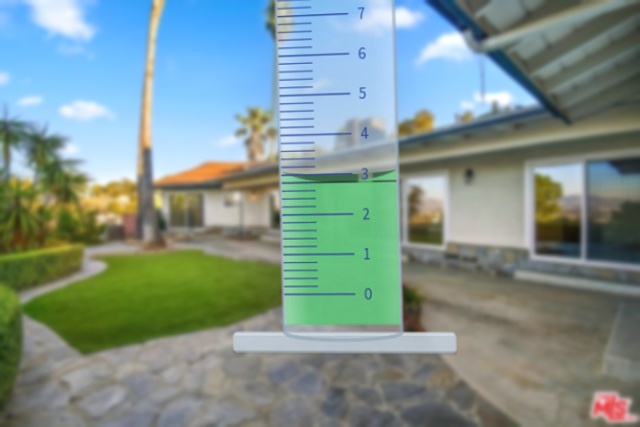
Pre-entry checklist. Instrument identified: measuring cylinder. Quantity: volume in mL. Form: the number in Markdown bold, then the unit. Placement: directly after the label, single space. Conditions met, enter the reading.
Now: **2.8** mL
